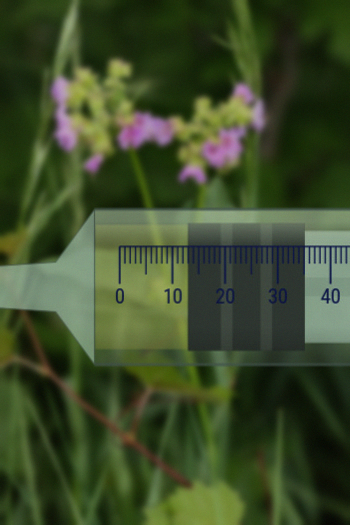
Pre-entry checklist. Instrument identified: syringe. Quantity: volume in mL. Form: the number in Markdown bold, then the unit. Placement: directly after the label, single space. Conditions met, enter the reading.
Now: **13** mL
